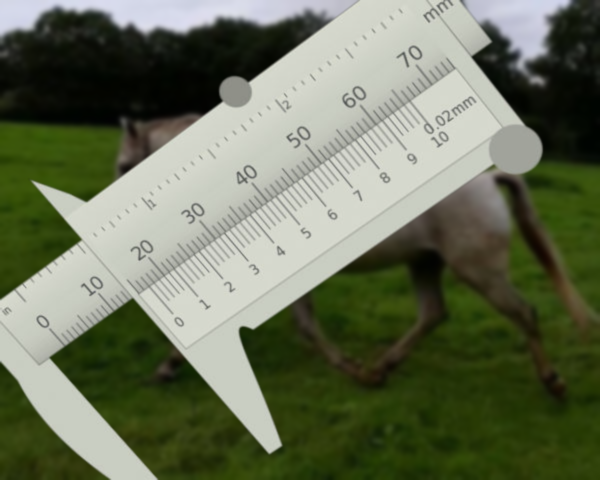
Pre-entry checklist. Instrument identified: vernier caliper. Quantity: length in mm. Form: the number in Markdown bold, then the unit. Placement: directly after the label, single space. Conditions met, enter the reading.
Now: **17.0** mm
